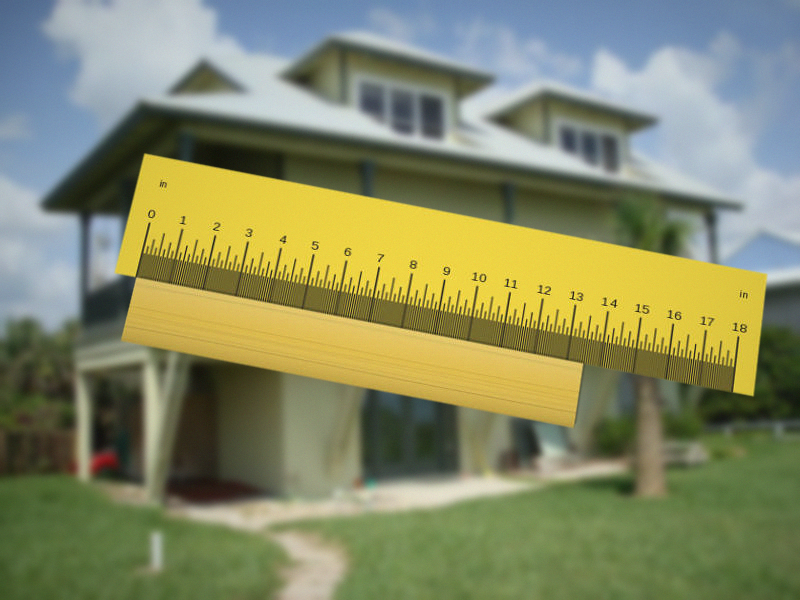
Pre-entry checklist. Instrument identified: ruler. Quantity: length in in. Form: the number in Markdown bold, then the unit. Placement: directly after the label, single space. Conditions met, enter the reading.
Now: **13.5** in
